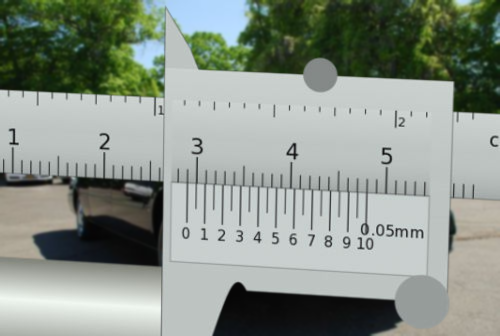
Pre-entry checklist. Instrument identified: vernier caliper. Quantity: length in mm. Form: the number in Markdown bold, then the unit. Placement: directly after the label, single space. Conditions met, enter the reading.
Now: **29.0** mm
